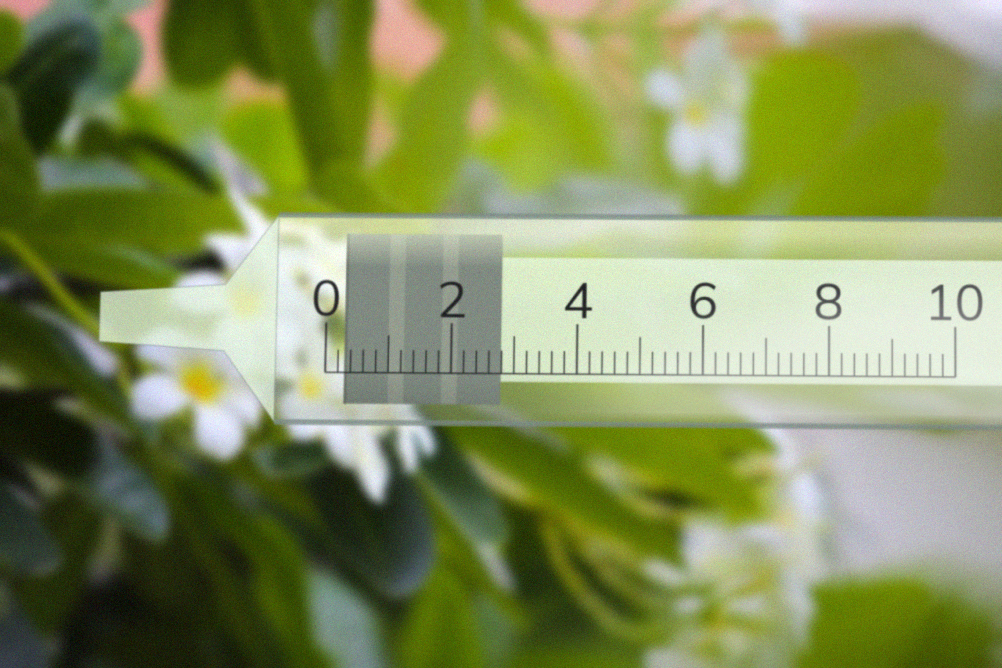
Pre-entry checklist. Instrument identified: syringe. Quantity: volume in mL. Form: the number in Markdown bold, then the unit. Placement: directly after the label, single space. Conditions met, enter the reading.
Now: **0.3** mL
